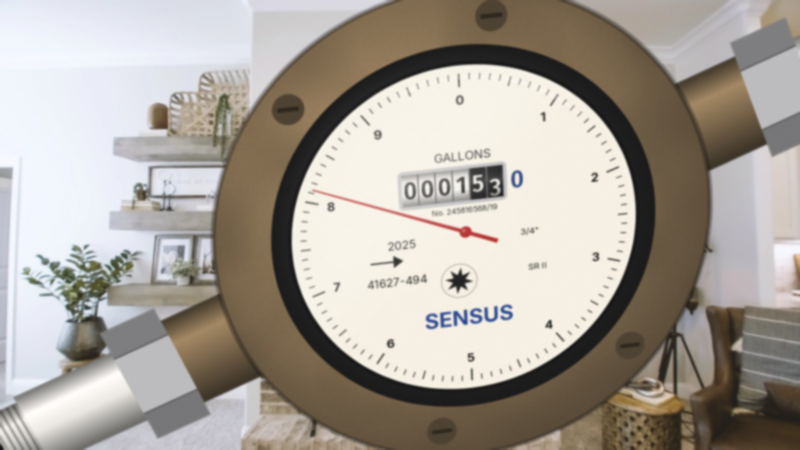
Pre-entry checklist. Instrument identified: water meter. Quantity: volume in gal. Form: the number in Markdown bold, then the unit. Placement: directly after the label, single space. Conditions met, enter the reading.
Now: **1528.1** gal
